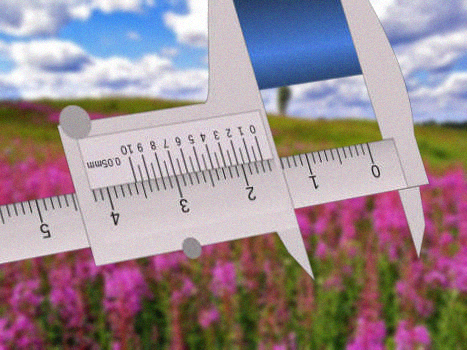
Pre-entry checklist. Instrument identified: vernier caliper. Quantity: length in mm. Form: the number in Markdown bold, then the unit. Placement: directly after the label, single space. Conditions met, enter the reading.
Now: **16.8** mm
